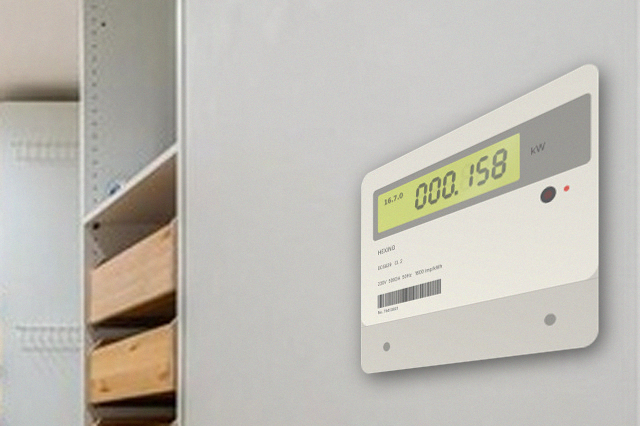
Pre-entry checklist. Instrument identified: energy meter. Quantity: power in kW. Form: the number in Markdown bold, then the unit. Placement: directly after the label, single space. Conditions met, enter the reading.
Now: **0.158** kW
